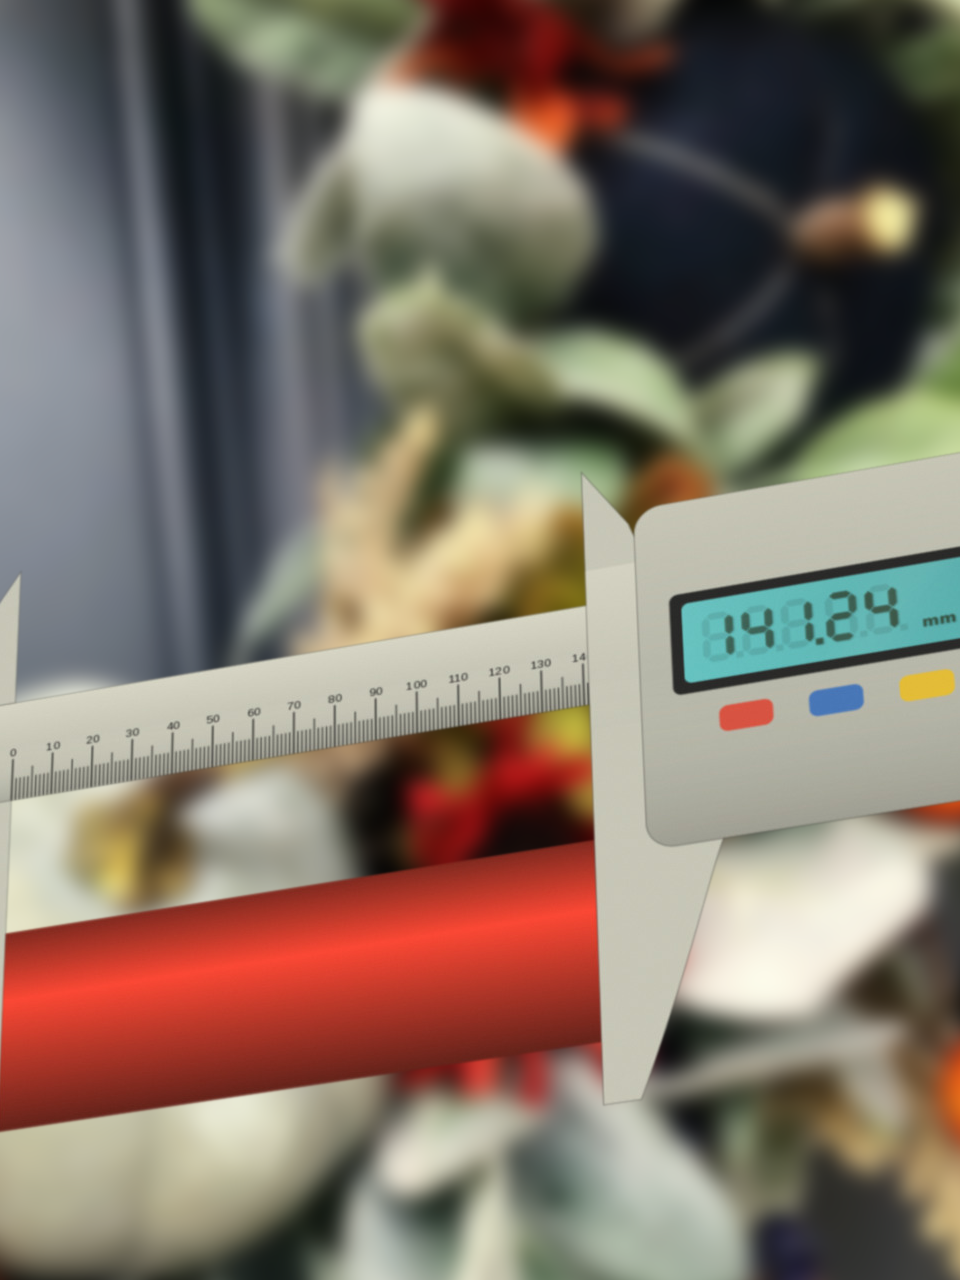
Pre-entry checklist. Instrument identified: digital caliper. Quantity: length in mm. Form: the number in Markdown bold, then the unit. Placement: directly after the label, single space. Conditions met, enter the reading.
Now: **141.24** mm
